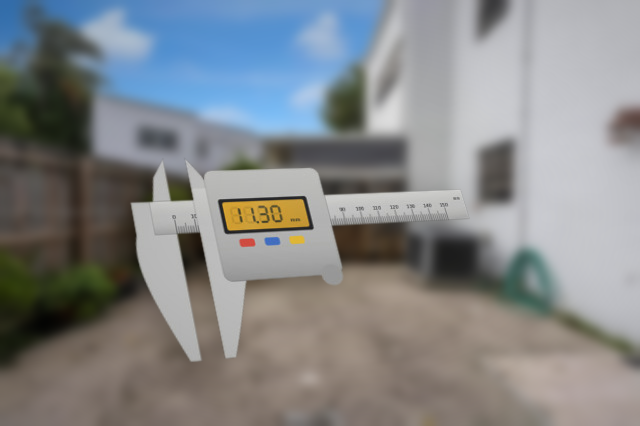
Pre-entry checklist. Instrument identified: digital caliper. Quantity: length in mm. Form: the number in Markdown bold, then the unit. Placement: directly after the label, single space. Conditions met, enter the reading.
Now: **11.30** mm
